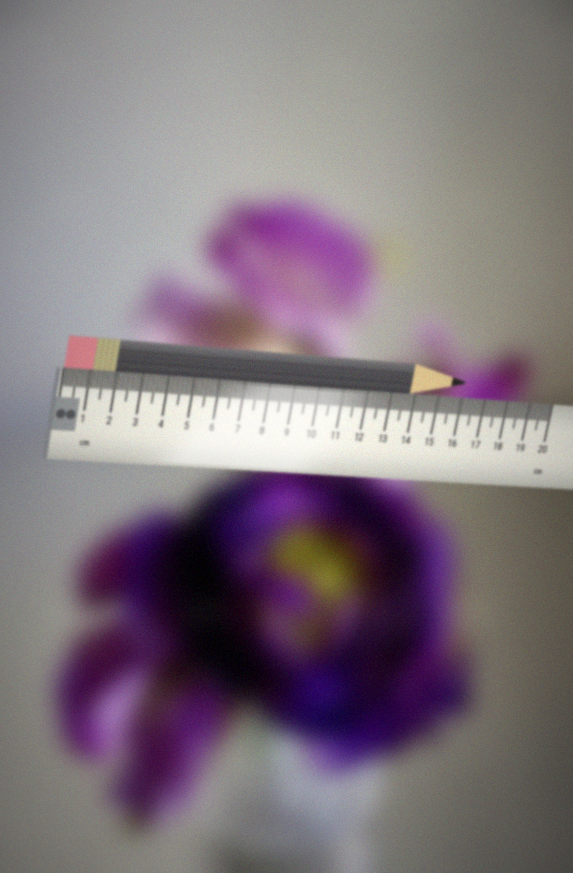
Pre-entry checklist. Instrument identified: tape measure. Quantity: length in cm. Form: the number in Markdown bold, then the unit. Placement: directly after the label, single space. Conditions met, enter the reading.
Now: **16** cm
